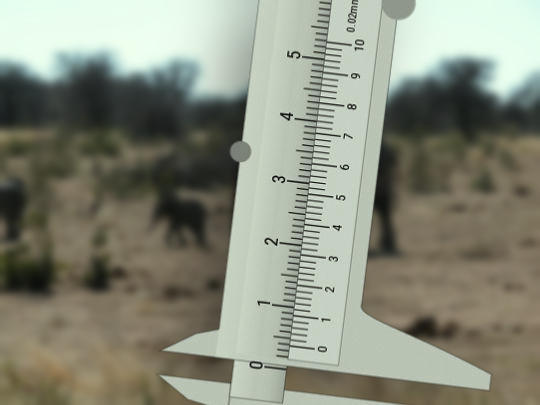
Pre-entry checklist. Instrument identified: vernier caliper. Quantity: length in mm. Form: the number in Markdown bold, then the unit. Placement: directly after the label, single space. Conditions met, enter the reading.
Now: **3.8** mm
